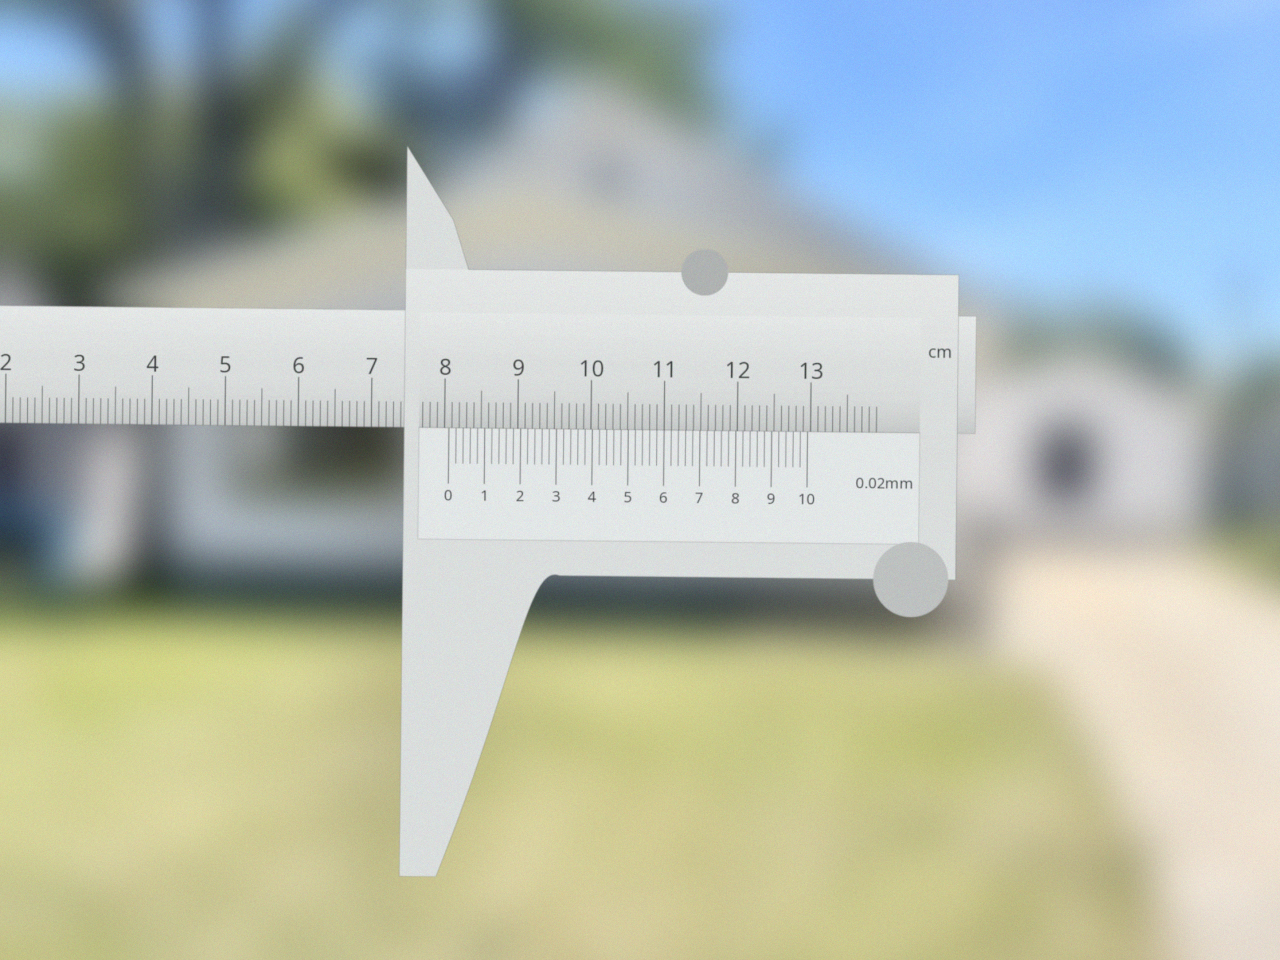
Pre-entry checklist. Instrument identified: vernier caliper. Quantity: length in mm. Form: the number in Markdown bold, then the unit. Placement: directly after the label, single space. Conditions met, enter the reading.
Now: **80.6** mm
